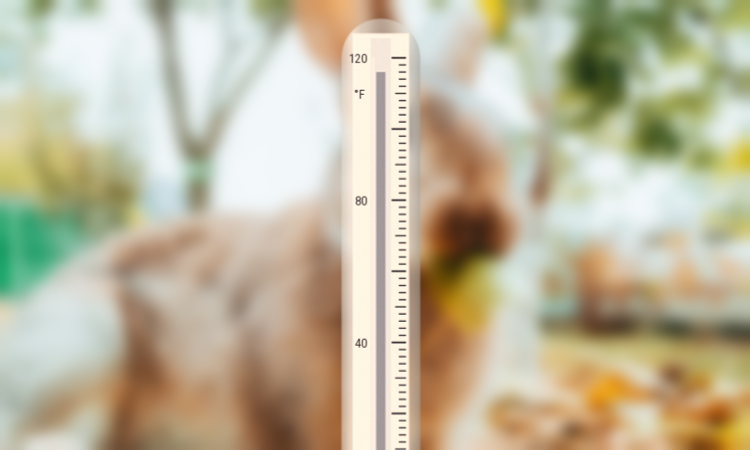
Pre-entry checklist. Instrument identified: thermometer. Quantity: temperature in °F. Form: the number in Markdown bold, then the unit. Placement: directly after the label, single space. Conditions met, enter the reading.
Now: **116** °F
